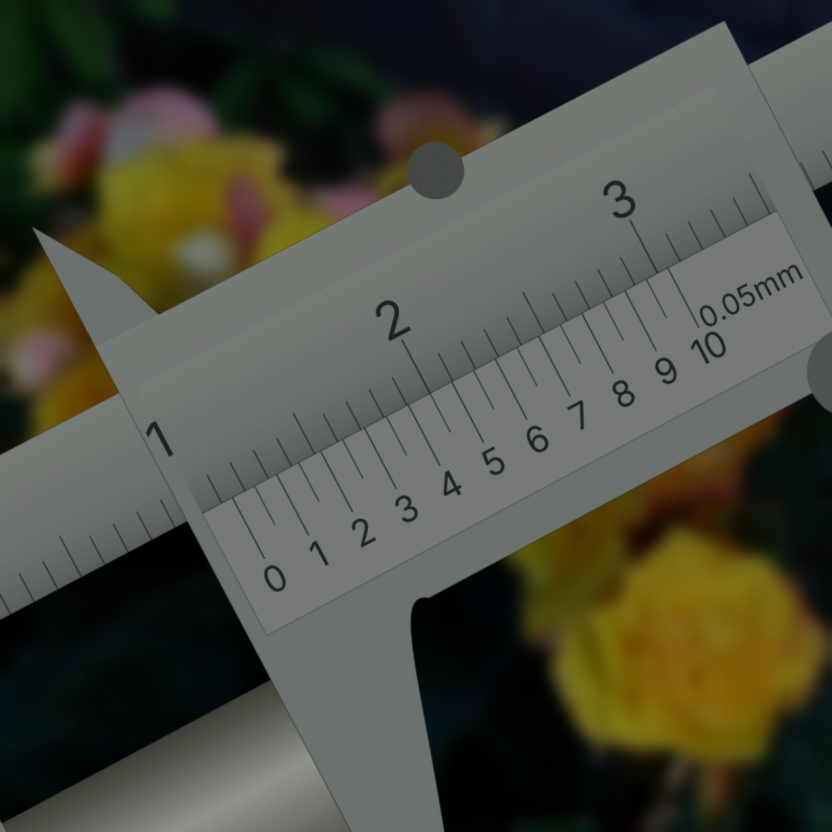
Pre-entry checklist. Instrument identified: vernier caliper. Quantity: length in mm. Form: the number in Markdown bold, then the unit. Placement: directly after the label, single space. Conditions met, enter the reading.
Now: **11.45** mm
